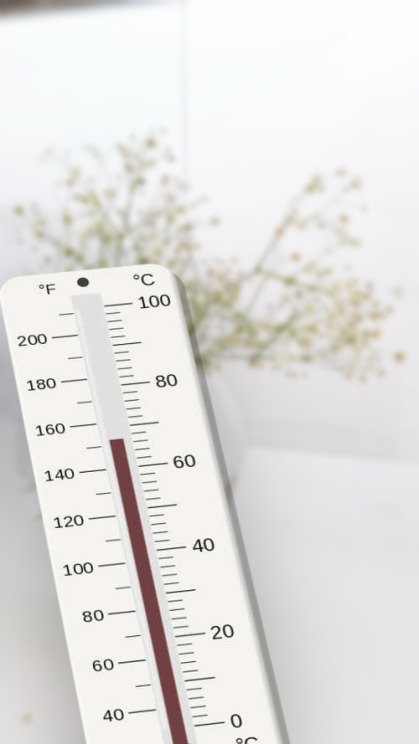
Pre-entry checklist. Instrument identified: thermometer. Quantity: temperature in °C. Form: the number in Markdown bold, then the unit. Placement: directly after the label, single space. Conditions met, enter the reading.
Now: **67** °C
